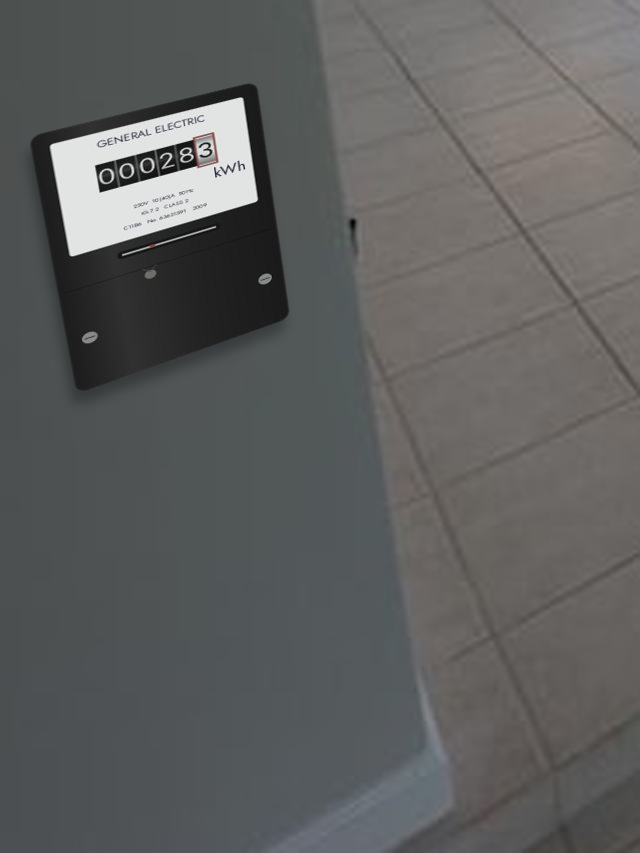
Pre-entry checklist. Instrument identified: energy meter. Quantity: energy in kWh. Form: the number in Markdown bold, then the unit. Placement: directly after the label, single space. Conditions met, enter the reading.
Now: **28.3** kWh
